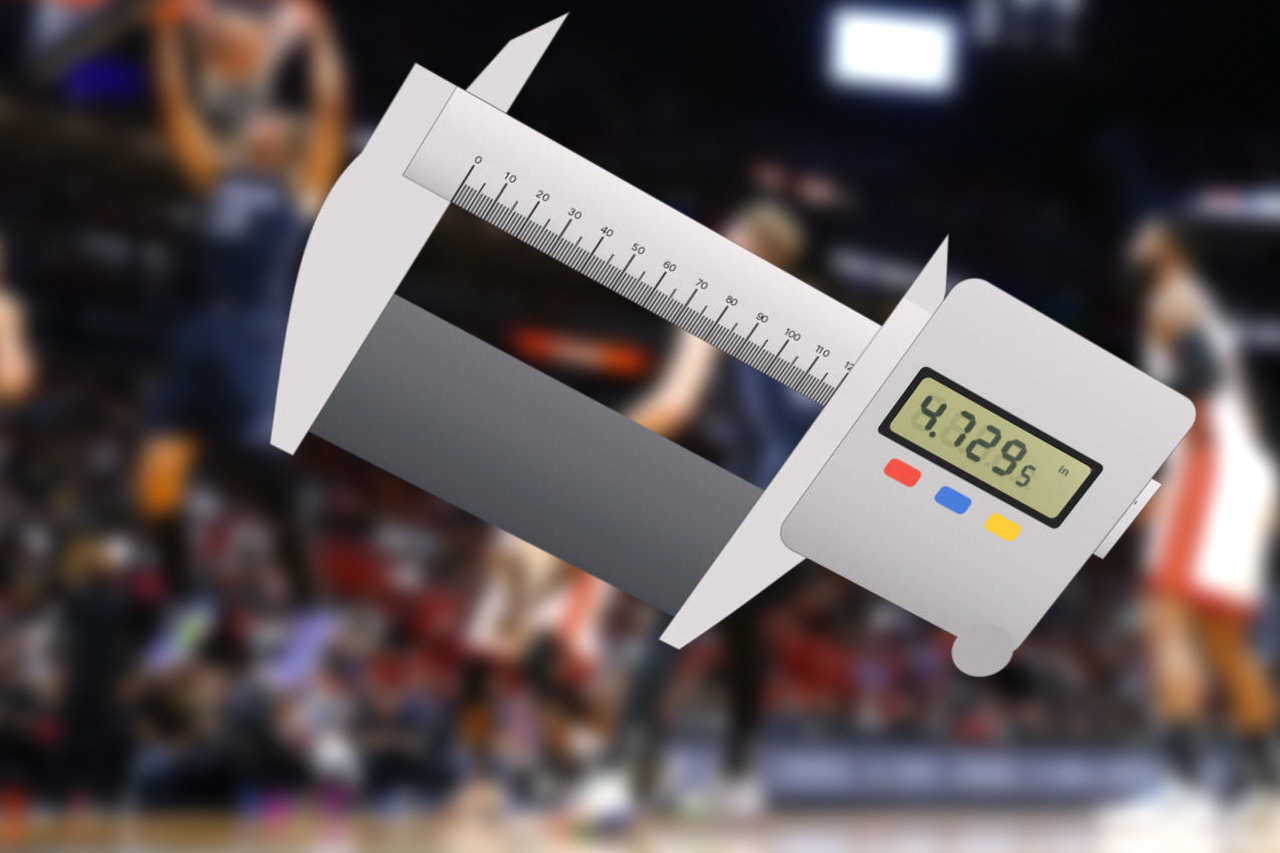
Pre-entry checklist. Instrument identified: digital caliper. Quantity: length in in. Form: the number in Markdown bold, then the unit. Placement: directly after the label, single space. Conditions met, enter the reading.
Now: **4.7295** in
